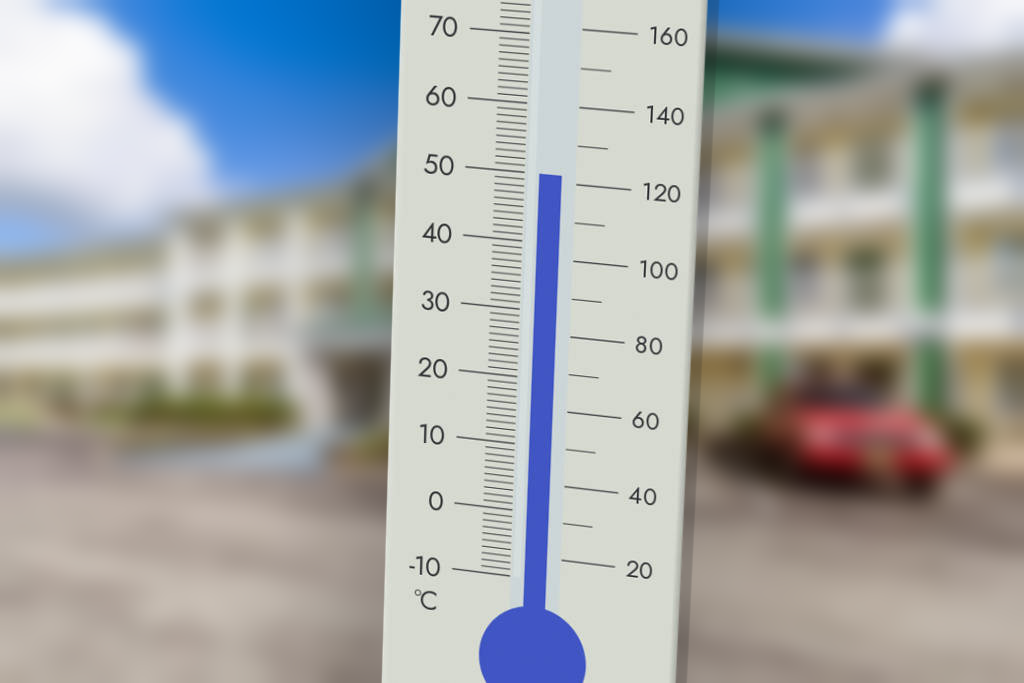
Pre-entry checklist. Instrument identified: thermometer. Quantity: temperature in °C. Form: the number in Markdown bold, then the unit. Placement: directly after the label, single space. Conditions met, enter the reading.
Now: **50** °C
